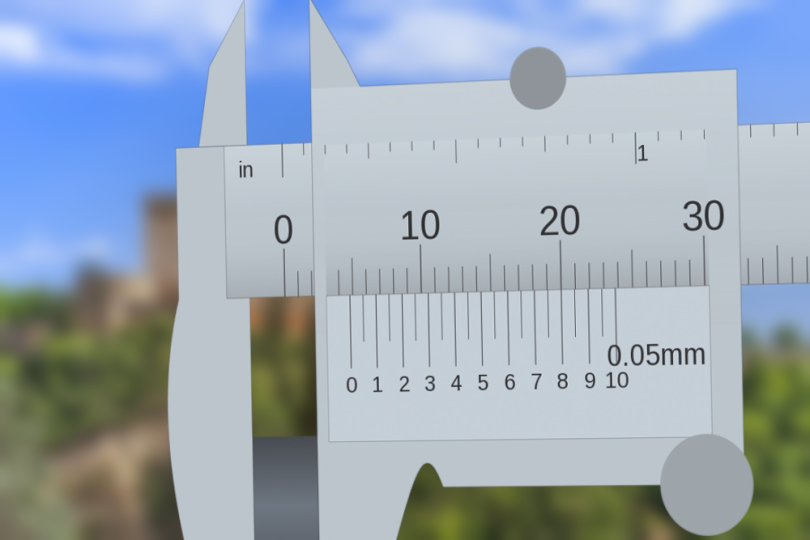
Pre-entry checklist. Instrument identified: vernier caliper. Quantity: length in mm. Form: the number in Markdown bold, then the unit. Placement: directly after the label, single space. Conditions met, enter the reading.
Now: **4.8** mm
